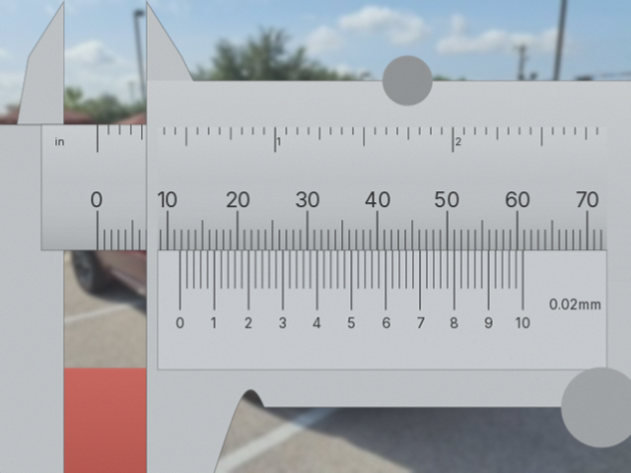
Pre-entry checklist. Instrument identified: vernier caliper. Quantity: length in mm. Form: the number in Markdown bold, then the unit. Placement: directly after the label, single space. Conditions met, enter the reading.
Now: **11.8** mm
